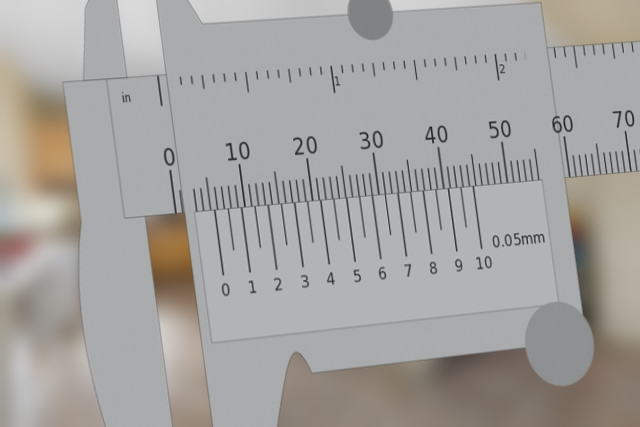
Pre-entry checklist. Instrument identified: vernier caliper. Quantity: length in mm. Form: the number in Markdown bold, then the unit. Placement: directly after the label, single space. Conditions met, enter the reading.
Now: **5.6** mm
